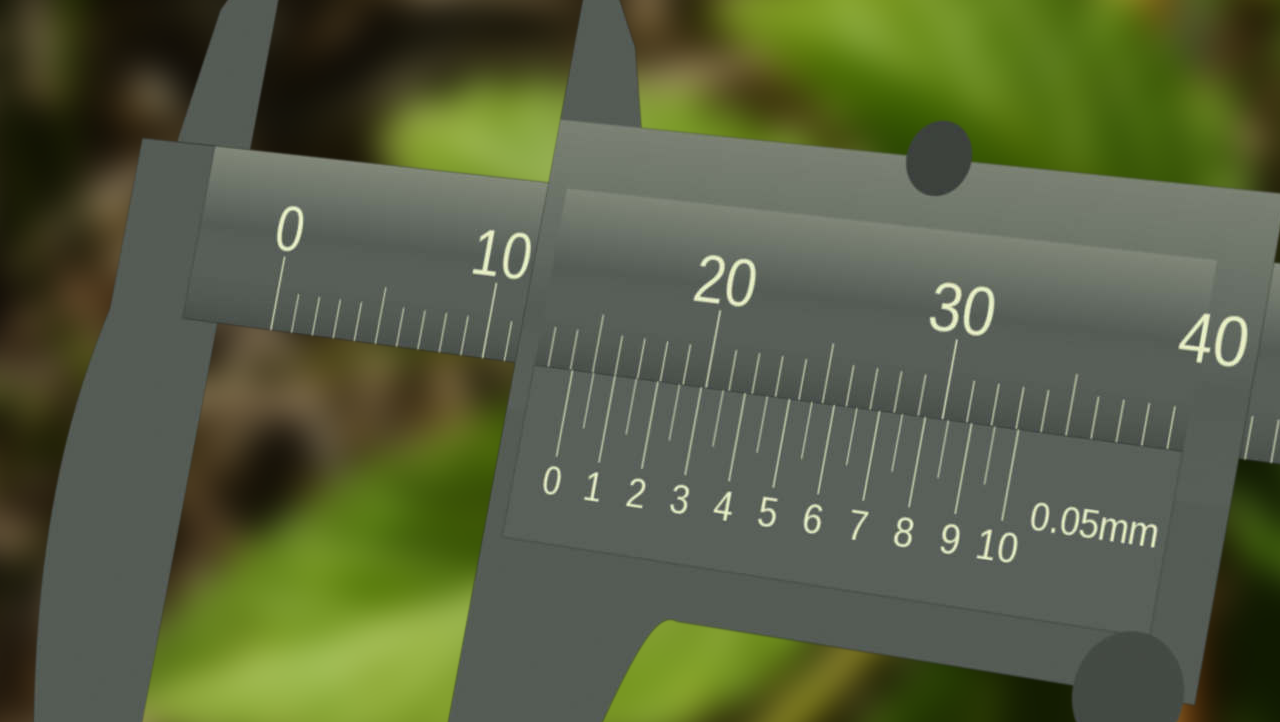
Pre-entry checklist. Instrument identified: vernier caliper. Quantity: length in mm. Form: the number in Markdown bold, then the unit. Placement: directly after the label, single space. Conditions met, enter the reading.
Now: **14.1** mm
